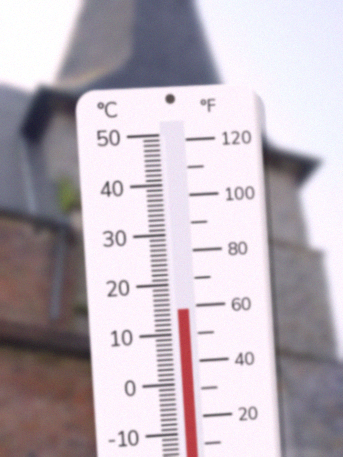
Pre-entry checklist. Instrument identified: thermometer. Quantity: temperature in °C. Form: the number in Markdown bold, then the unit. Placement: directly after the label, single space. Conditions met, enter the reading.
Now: **15** °C
